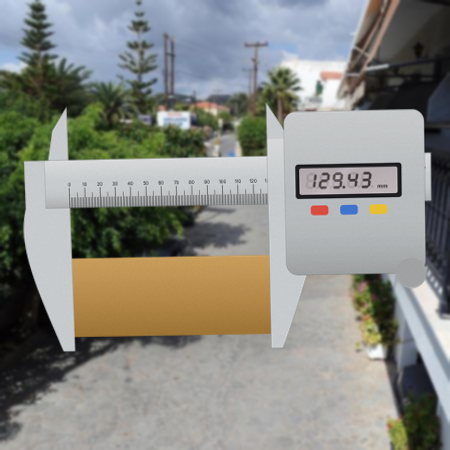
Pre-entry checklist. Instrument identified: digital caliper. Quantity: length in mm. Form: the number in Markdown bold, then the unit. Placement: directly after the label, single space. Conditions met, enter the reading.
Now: **129.43** mm
